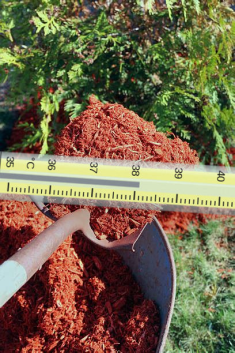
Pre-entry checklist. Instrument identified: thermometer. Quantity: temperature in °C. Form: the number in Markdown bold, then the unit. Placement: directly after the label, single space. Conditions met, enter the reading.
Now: **38.1** °C
